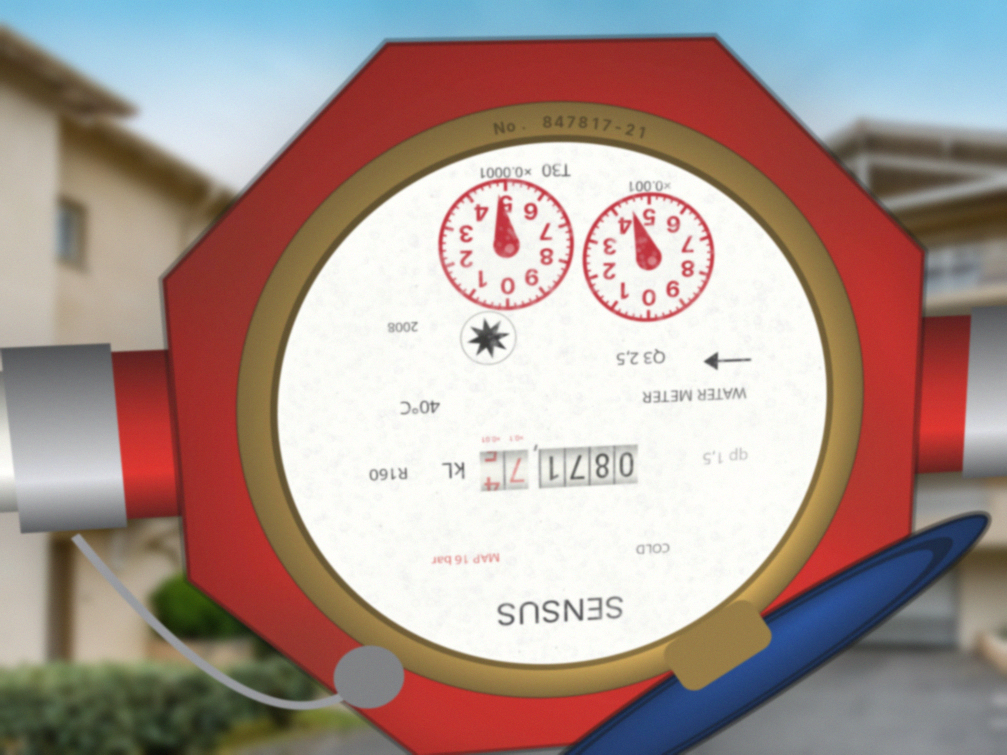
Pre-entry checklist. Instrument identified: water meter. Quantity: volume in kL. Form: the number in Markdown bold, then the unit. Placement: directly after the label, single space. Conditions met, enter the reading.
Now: **871.7444** kL
